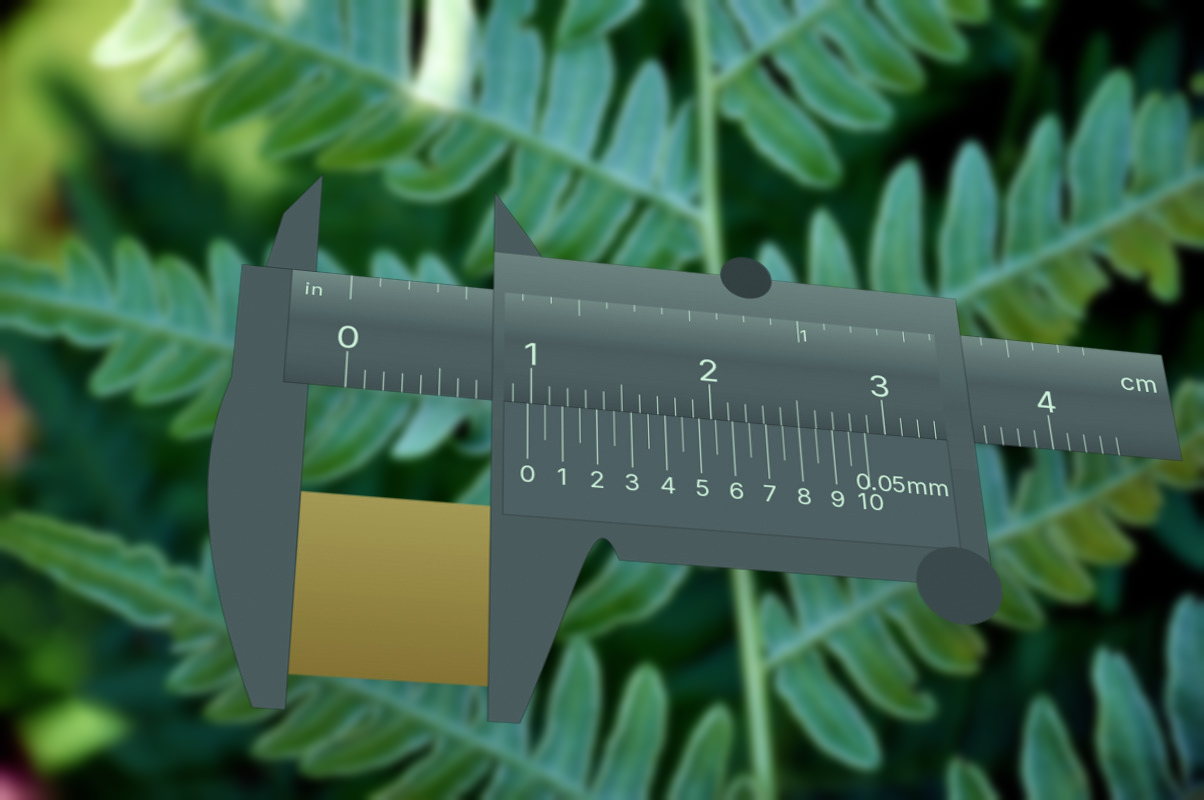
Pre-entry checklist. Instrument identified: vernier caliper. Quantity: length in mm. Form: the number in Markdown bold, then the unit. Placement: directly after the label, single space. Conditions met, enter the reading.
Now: **9.8** mm
